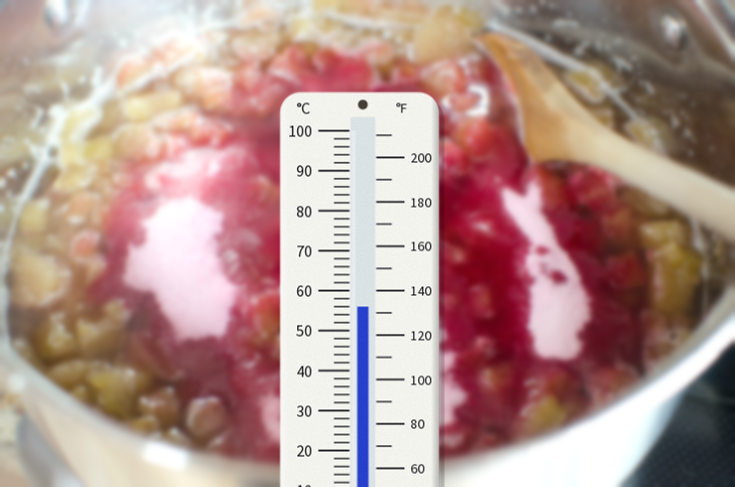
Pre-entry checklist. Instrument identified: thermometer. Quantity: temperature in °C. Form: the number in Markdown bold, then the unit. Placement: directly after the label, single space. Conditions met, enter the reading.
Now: **56** °C
